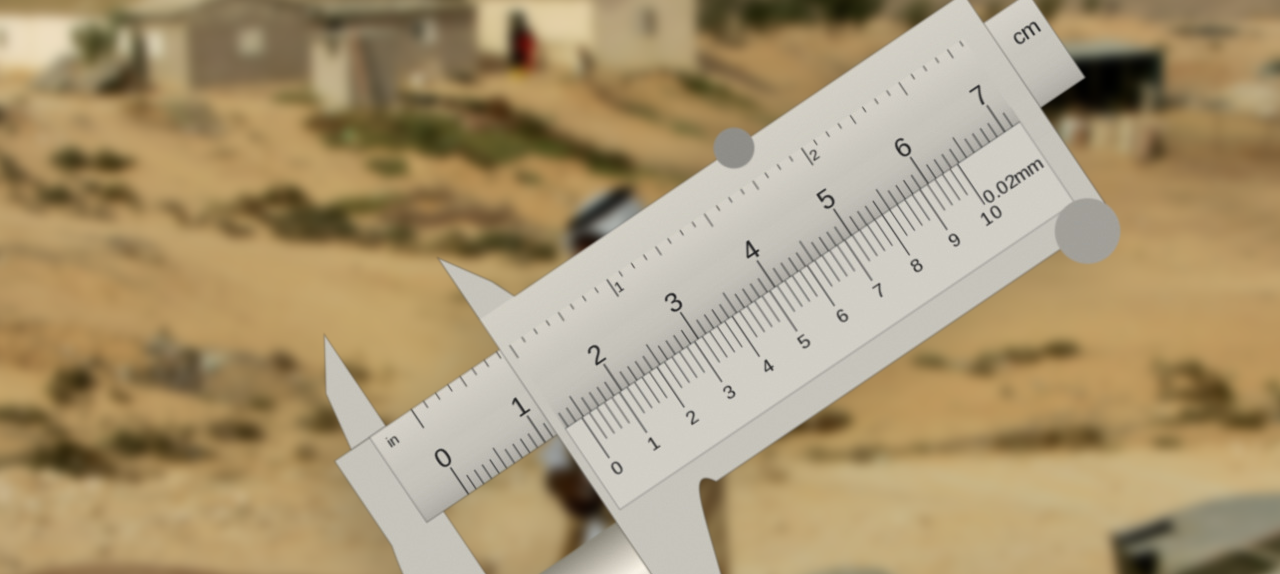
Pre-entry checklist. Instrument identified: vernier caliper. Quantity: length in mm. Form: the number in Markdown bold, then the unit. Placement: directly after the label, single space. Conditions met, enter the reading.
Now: **14.8** mm
